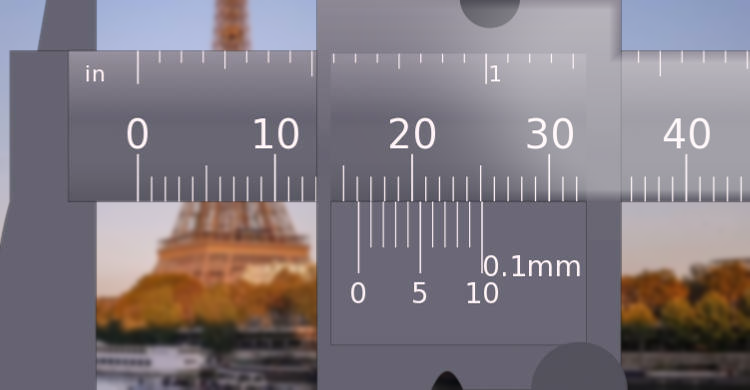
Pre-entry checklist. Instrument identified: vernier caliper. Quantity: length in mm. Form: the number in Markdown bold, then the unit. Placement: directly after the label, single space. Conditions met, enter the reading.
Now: **16.1** mm
